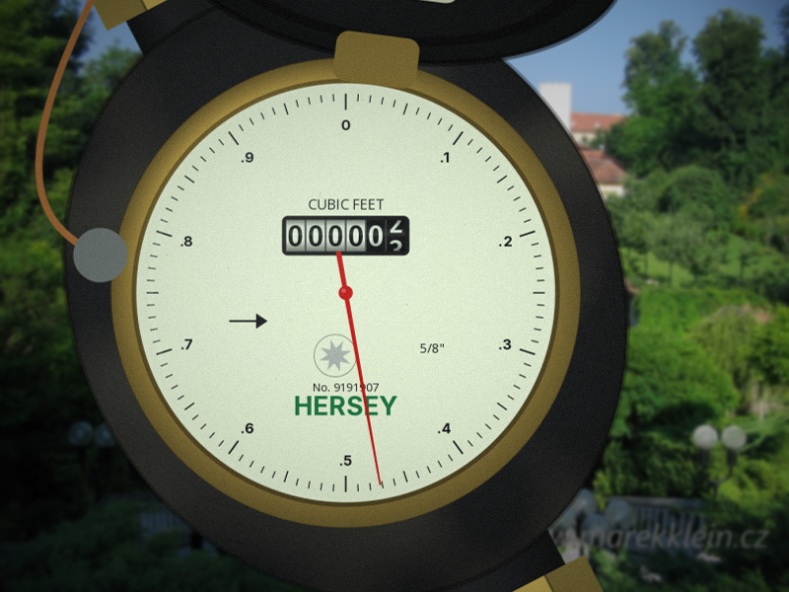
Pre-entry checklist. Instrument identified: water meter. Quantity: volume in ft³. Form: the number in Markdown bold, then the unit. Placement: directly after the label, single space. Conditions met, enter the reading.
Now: **2.47** ft³
